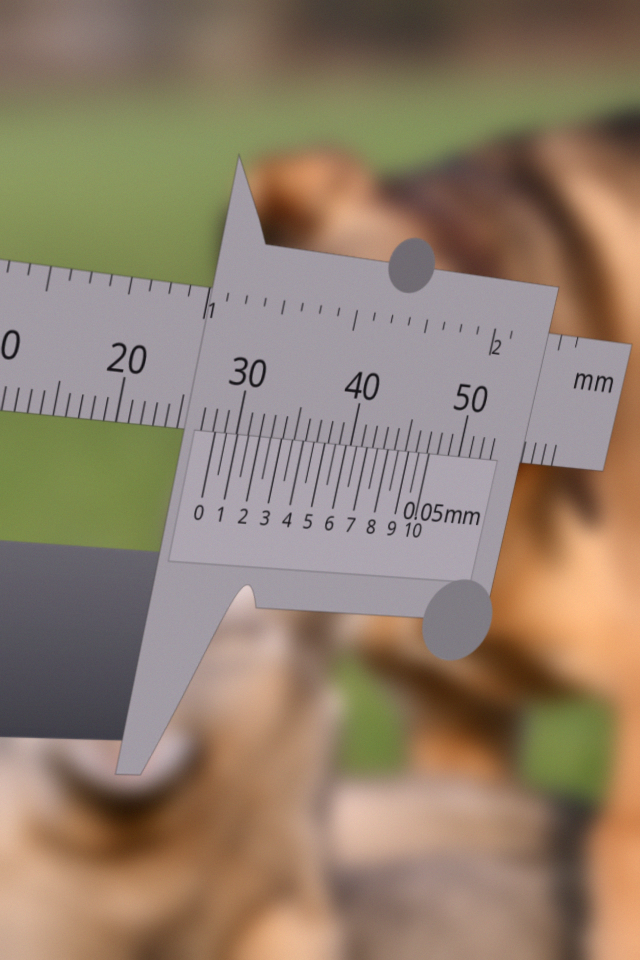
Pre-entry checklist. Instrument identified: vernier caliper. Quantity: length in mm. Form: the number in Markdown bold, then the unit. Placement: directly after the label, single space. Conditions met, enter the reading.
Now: **28.2** mm
